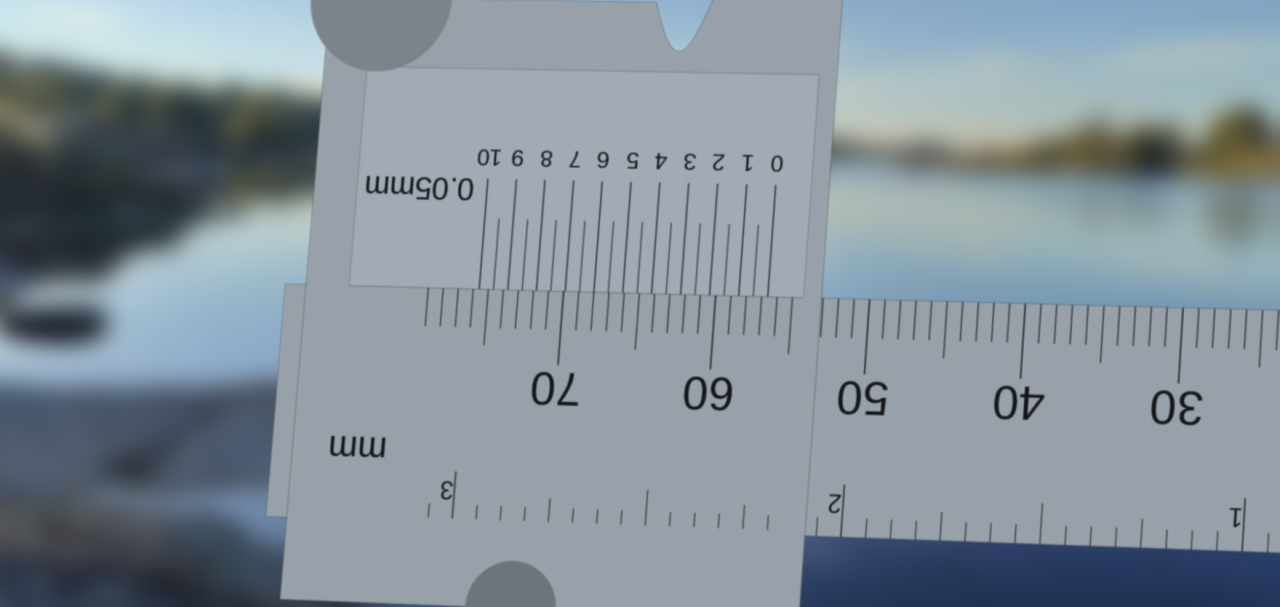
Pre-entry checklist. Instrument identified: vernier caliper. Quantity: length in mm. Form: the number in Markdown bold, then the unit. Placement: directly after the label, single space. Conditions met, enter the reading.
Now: **56.6** mm
